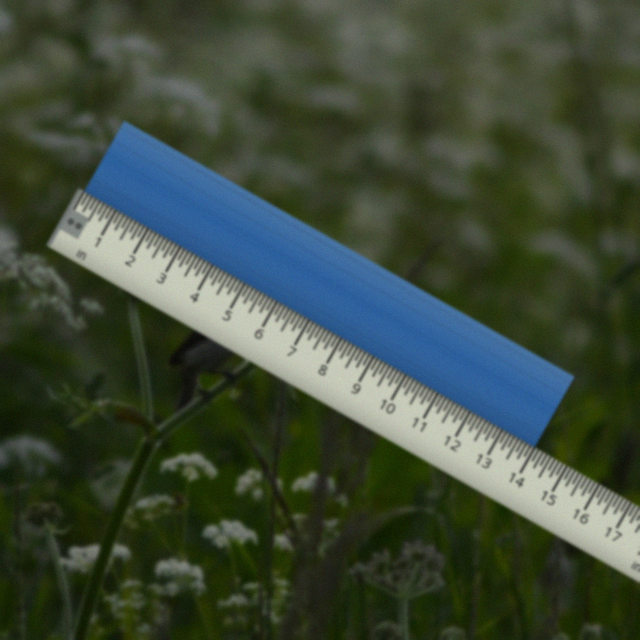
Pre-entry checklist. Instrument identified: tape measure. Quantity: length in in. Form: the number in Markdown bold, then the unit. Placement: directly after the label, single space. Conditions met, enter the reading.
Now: **14** in
